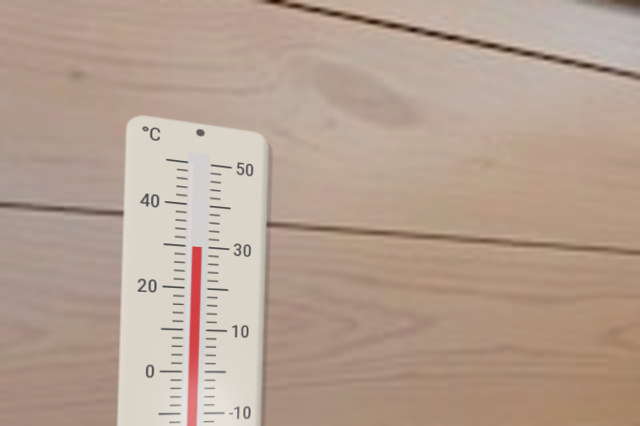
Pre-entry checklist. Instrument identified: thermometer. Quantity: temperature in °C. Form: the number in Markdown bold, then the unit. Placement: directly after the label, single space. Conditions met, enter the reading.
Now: **30** °C
